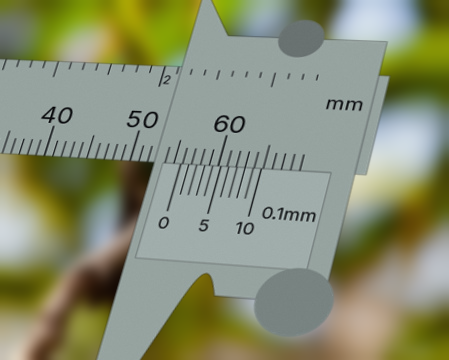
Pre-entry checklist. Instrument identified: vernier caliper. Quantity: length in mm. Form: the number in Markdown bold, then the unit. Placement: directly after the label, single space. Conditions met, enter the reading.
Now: **55.8** mm
